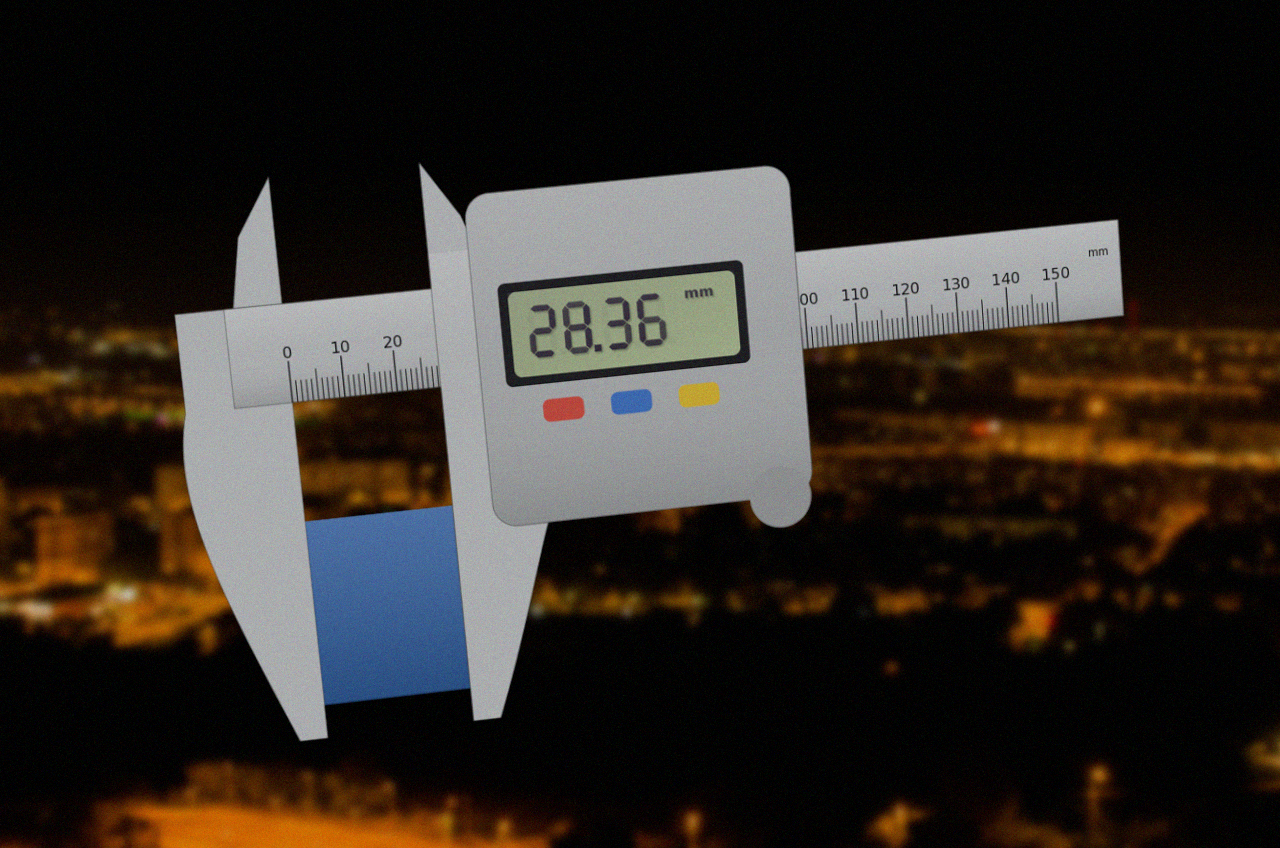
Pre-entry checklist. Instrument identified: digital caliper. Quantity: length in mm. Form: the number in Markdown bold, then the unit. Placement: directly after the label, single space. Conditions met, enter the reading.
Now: **28.36** mm
